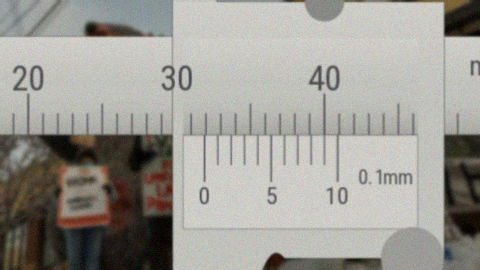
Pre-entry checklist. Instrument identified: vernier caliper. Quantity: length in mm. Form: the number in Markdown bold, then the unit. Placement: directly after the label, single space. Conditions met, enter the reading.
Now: **31.9** mm
